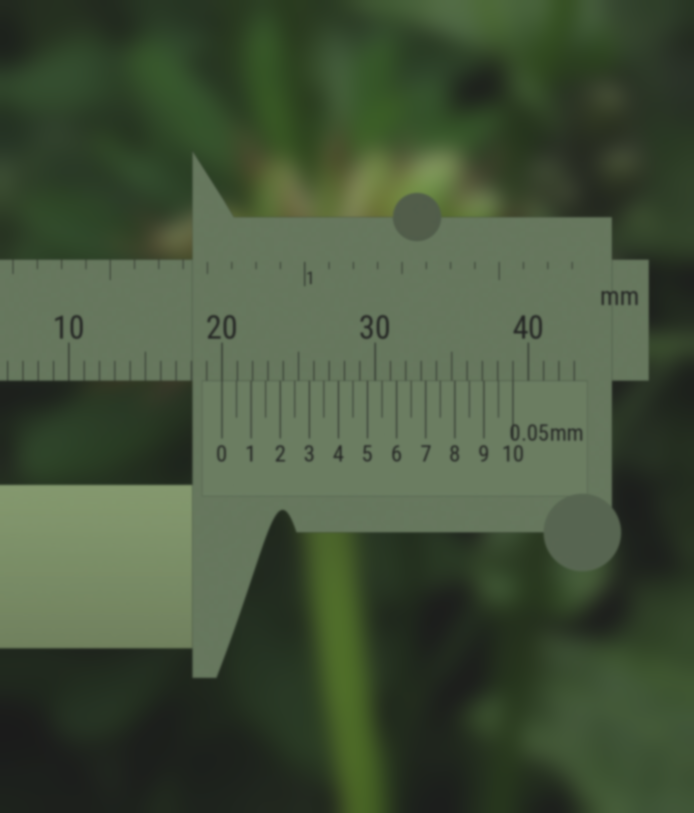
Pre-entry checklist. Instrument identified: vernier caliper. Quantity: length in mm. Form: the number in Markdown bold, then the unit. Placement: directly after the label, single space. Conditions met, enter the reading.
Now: **20.0** mm
